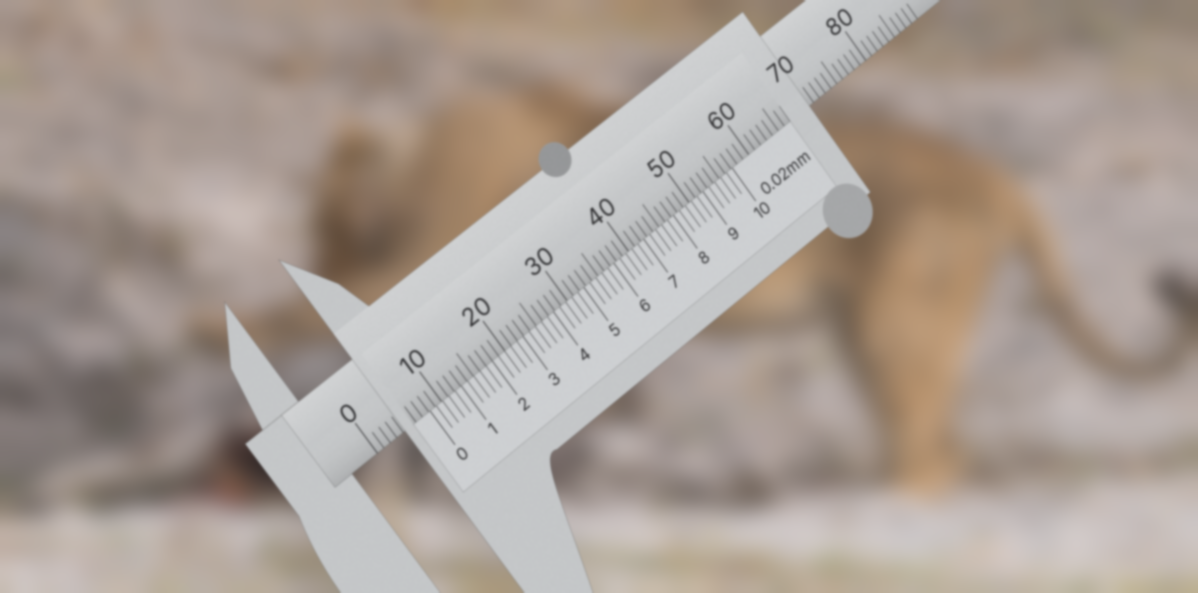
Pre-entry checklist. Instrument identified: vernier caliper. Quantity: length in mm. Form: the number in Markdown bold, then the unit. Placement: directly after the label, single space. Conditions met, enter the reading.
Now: **8.2** mm
